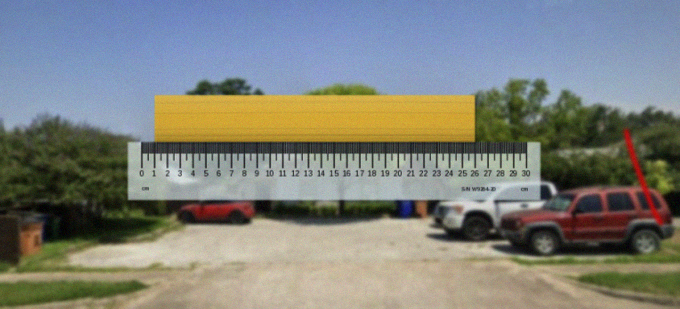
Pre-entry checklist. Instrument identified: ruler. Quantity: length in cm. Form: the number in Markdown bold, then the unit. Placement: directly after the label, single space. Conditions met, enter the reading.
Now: **25** cm
